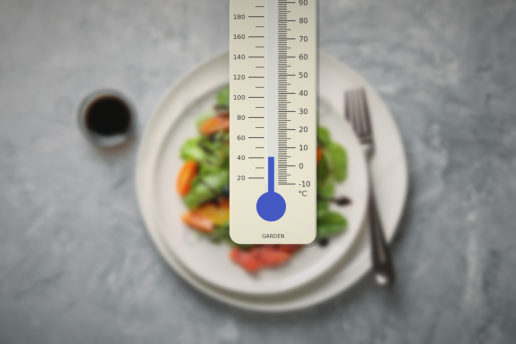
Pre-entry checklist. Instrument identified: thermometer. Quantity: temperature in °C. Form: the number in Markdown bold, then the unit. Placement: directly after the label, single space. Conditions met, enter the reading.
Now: **5** °C
